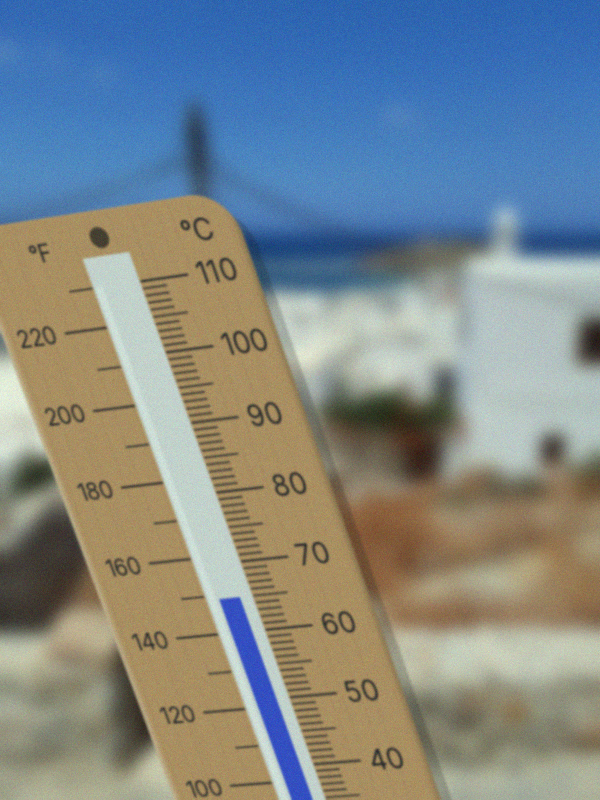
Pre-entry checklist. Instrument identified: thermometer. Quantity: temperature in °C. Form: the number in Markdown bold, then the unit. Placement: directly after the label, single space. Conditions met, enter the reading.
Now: **65** °C
